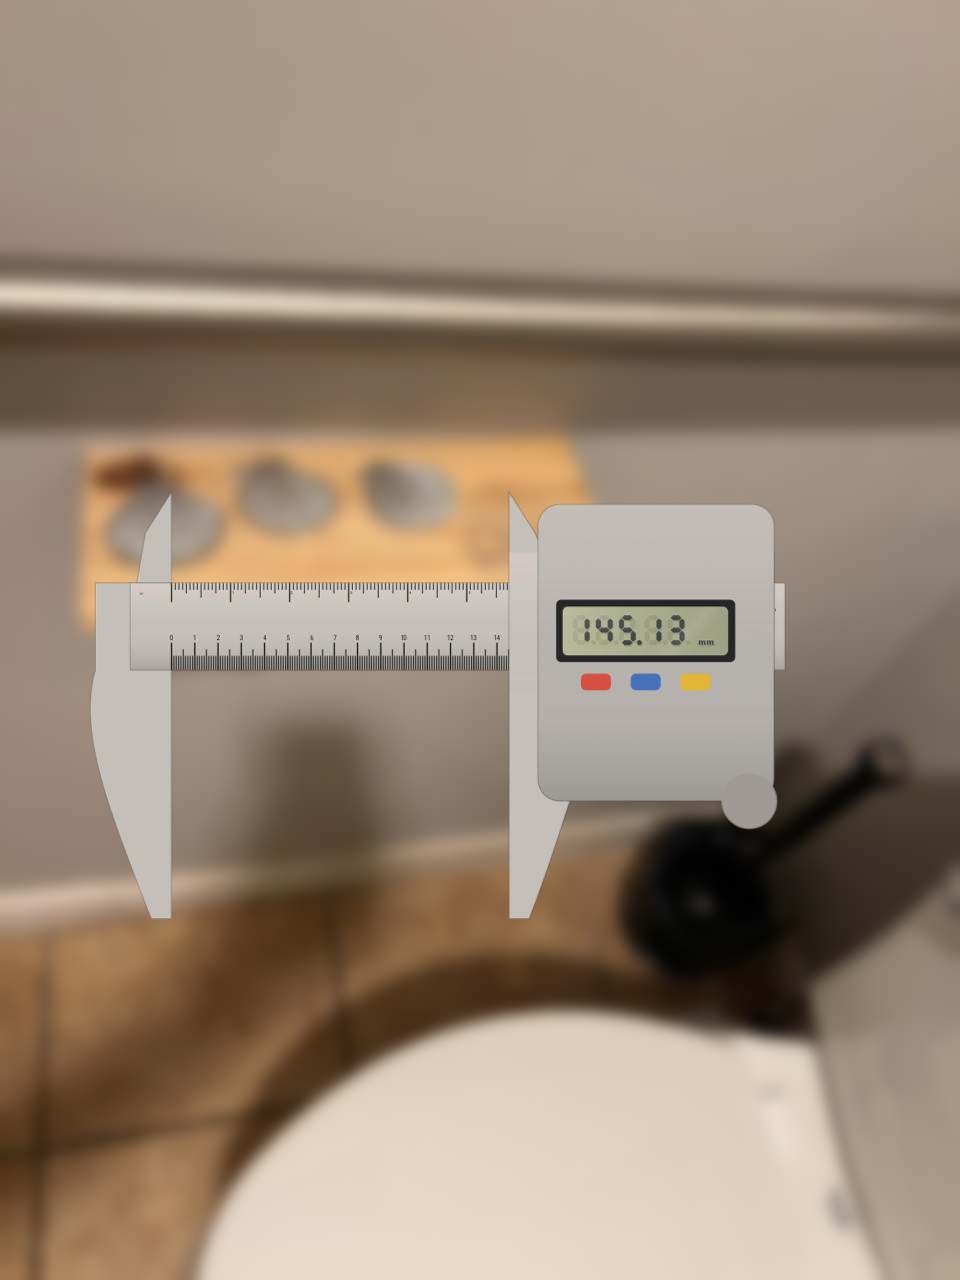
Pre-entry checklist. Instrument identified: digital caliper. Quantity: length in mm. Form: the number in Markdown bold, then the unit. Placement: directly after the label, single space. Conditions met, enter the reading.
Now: **145.13** mm
